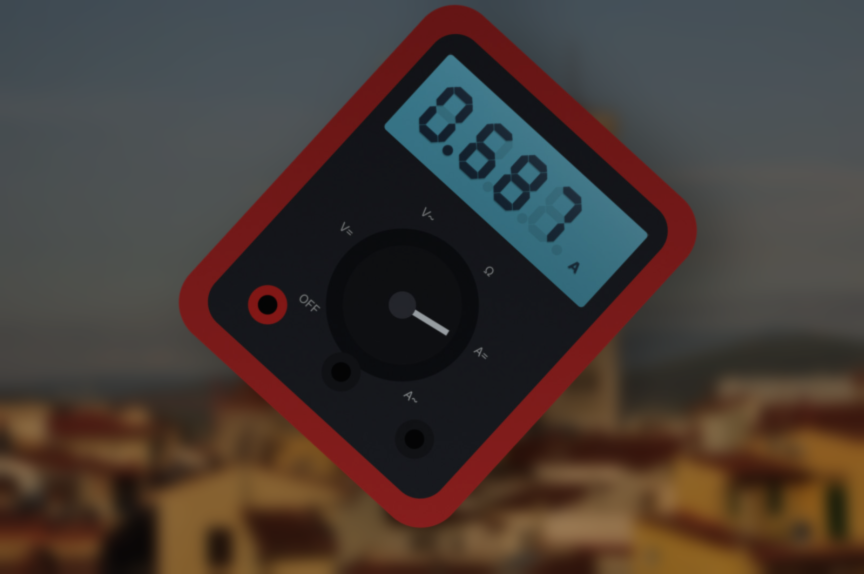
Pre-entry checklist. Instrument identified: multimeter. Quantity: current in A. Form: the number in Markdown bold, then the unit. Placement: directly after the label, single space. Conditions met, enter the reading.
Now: **0.687** A
